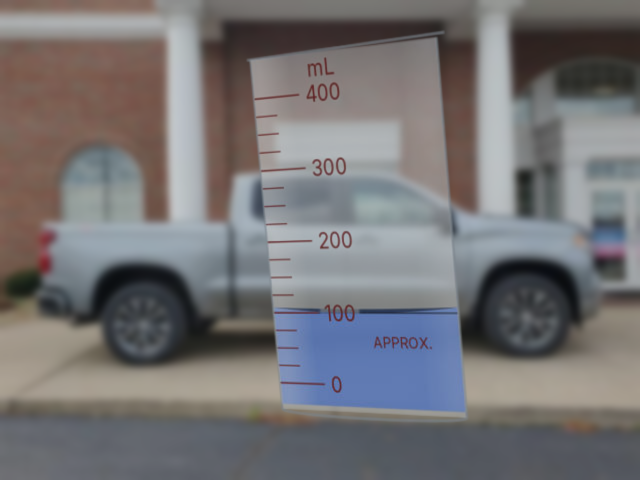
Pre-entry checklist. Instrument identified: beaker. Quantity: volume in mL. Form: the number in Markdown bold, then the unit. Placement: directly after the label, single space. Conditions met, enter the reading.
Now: **100** mL
